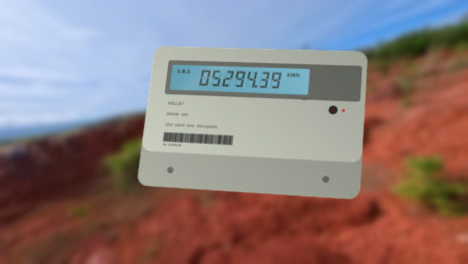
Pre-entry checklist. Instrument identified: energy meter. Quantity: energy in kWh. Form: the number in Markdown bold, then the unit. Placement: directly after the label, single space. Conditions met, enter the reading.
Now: **5294.39** kWh
